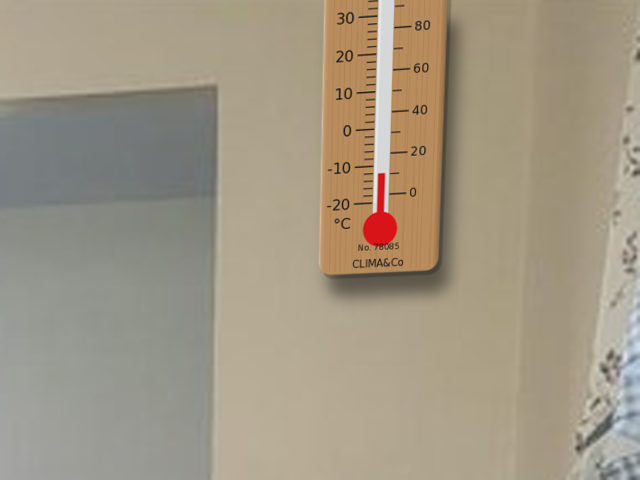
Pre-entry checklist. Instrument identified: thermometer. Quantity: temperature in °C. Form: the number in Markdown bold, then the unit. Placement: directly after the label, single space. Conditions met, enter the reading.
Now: **-12** °C
